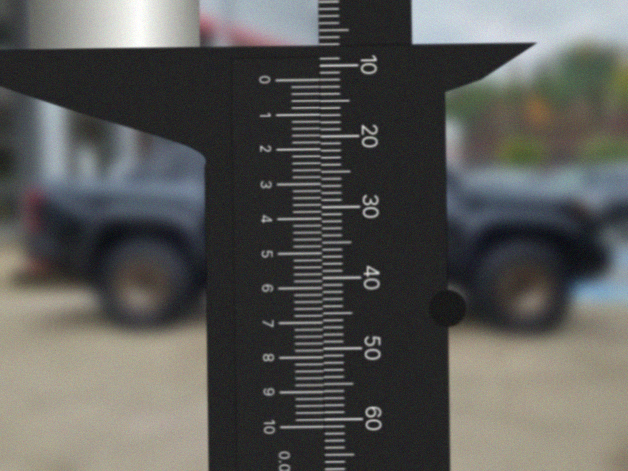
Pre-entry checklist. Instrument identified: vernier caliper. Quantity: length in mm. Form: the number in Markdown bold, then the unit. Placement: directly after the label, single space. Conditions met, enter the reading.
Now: **12.0** mm
